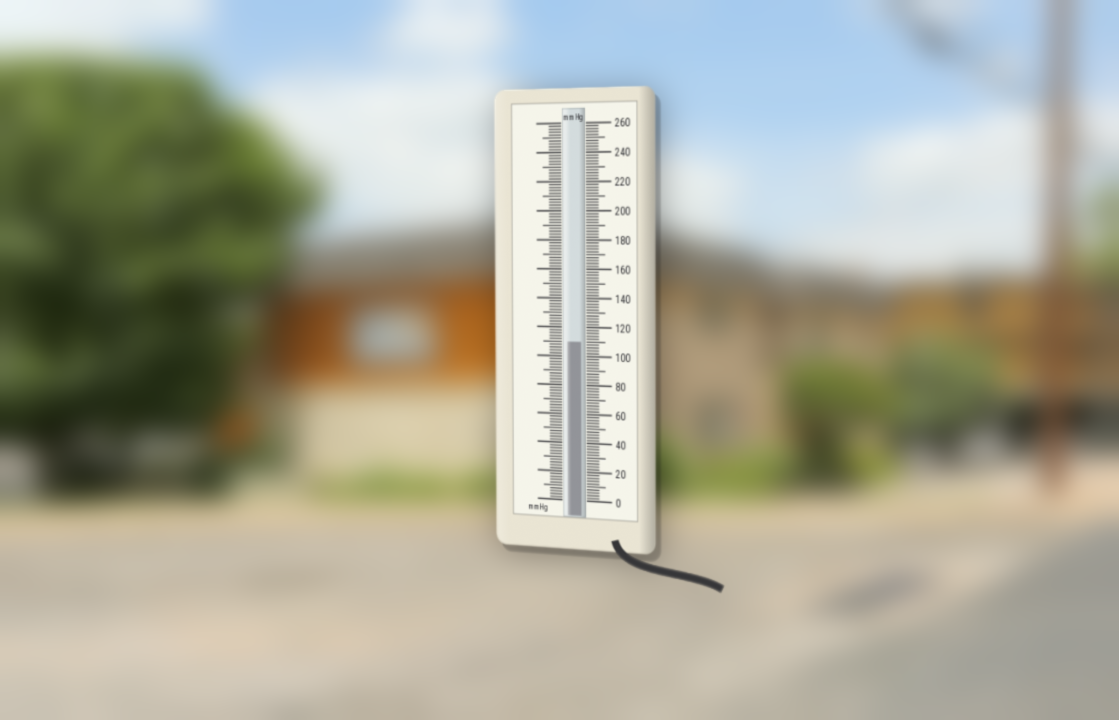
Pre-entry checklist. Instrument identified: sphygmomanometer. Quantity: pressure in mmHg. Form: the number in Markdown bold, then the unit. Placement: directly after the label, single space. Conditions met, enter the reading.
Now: **110** mmHg
